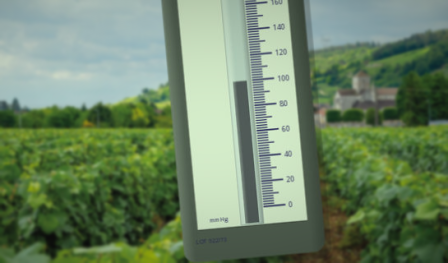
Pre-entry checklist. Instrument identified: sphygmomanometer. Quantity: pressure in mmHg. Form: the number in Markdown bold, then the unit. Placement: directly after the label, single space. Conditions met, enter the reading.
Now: **100** mmHg
